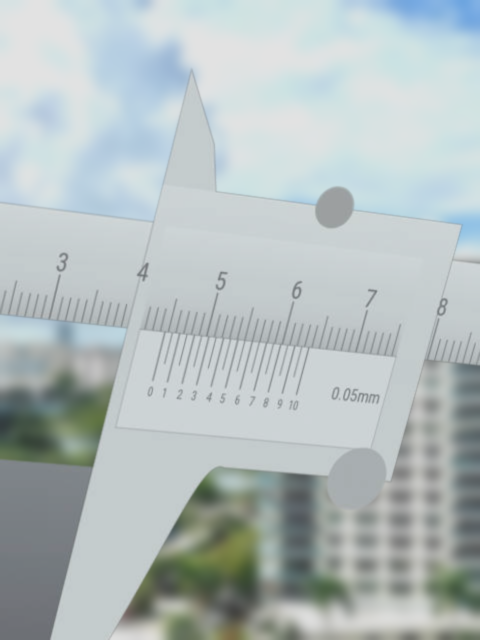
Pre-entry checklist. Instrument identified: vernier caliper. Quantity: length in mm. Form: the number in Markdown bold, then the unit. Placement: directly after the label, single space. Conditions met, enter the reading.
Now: **44.6** mm
